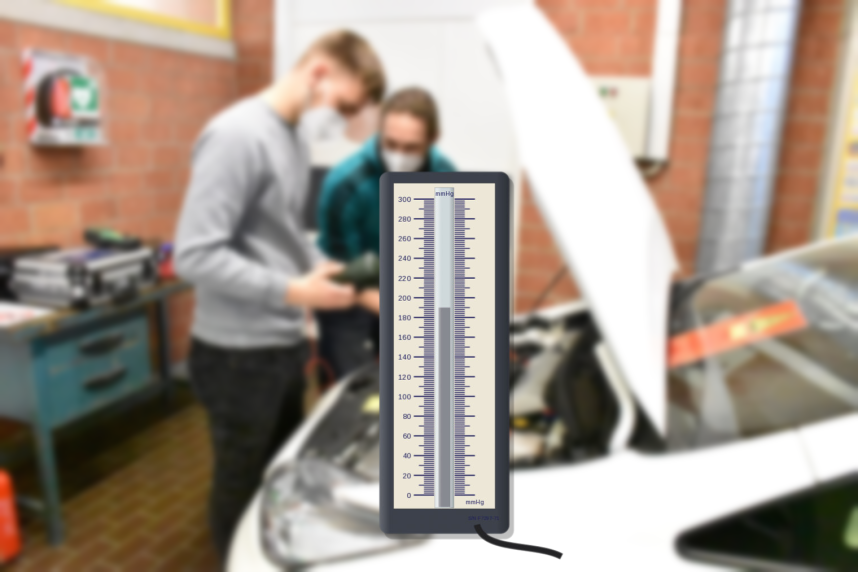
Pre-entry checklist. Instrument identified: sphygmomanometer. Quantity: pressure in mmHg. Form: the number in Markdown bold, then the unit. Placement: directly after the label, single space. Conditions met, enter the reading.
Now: **190** mmHg
